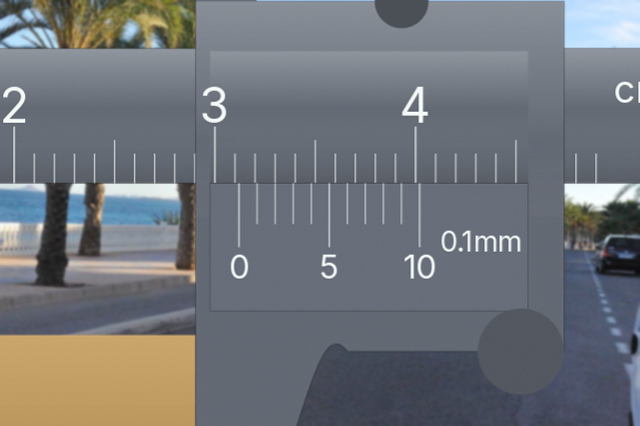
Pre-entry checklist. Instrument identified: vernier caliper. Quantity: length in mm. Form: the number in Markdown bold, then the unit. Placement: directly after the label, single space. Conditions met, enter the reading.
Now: **31.2** mm
